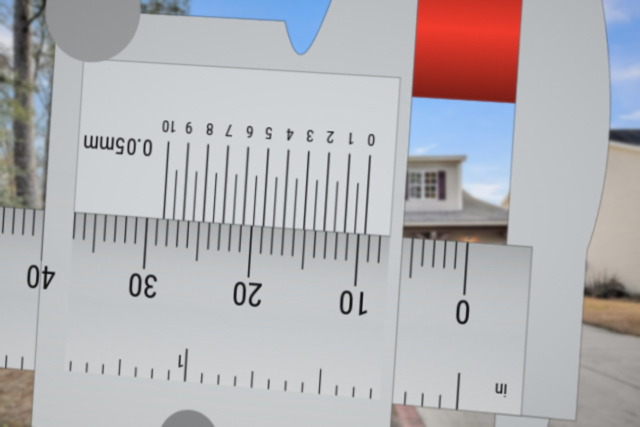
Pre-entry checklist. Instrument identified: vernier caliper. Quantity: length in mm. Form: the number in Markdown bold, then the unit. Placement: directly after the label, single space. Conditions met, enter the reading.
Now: **9.4** mm
